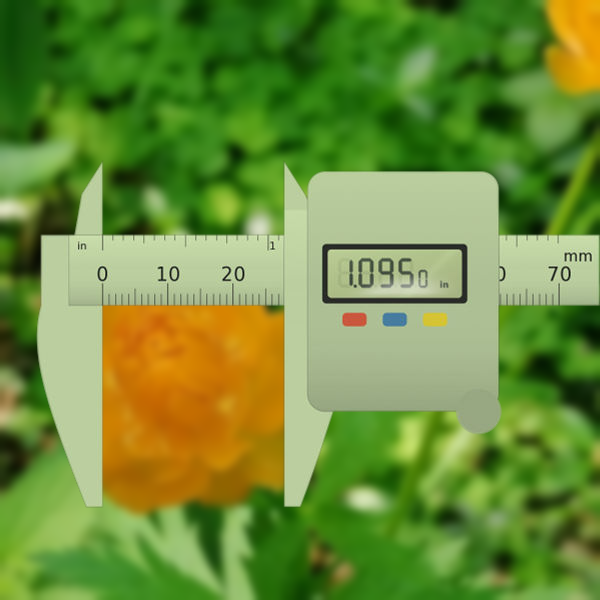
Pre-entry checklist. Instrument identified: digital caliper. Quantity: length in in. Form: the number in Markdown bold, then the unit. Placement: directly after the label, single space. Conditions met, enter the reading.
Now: **1.0950** in
